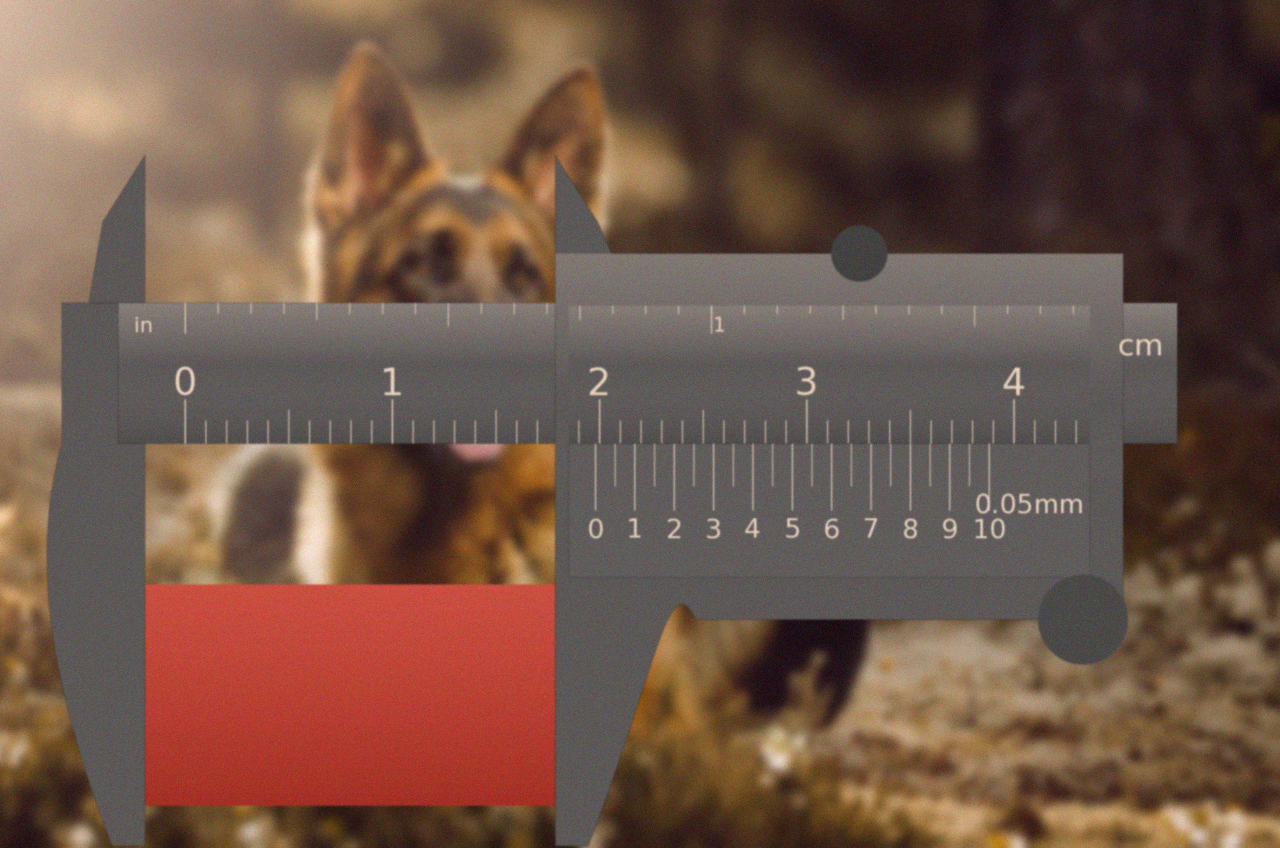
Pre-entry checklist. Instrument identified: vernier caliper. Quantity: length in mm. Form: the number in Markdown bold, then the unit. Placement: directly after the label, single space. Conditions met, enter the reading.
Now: **19.8** mm
